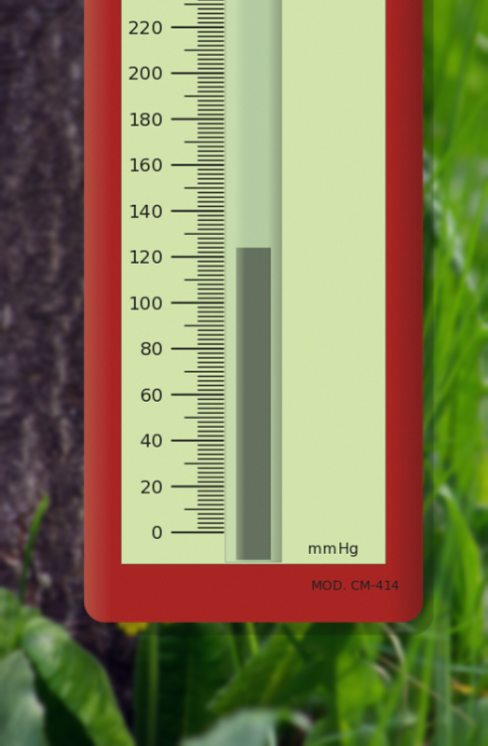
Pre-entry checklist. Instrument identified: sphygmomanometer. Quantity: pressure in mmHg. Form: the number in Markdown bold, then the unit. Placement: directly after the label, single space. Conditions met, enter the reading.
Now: **124** mmHg
